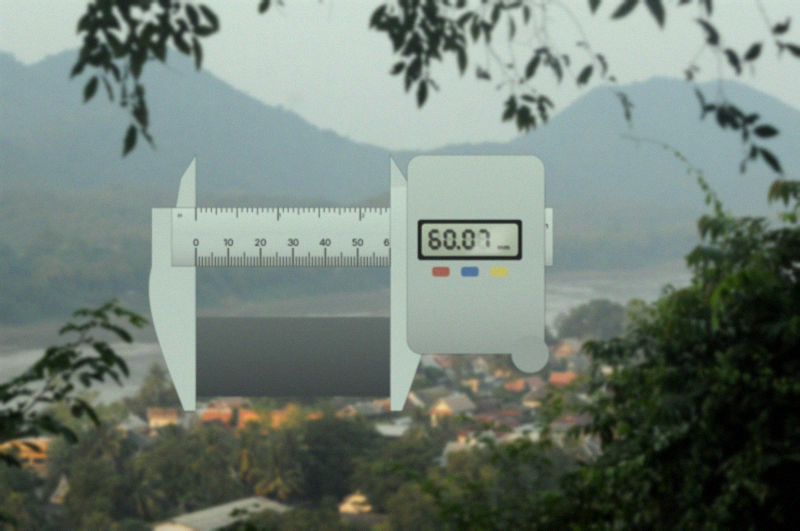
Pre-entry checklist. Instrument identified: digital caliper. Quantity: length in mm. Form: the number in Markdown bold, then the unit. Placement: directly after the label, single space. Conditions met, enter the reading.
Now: **60.07** mm
